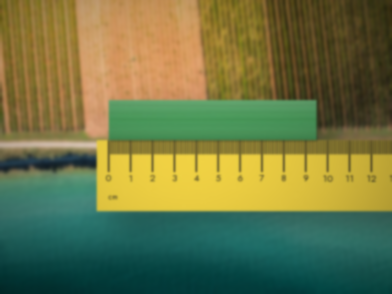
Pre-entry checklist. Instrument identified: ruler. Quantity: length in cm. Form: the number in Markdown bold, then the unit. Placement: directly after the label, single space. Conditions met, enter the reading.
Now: **9.5** cm
